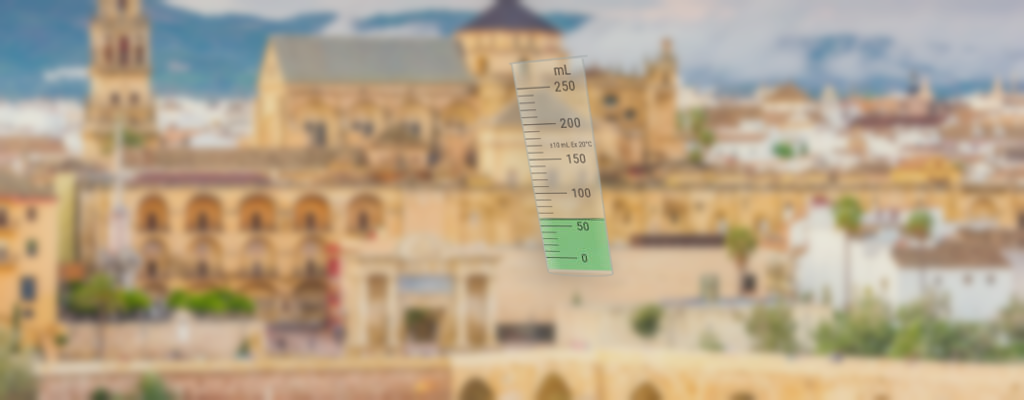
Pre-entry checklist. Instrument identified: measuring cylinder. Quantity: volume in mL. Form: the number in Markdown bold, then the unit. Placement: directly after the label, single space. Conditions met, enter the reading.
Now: **60** mL
